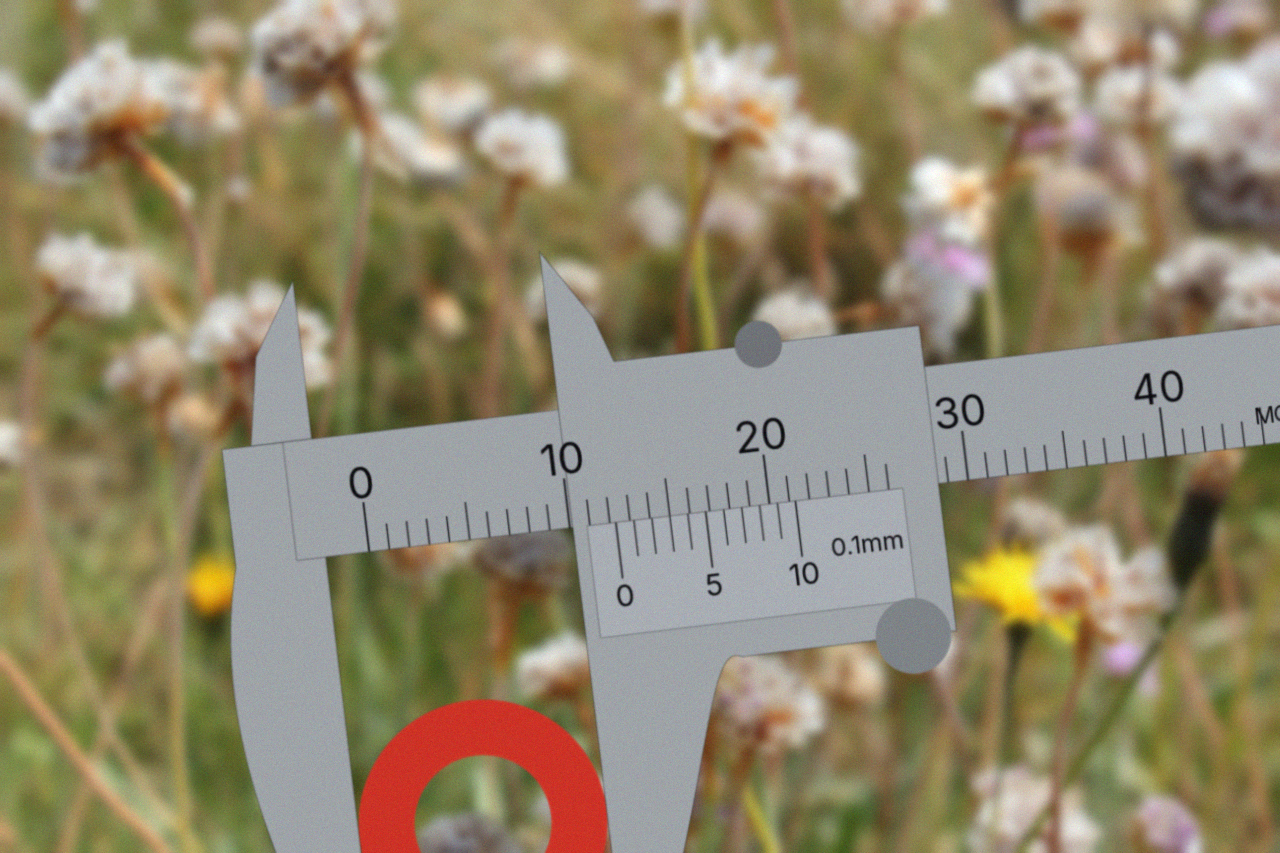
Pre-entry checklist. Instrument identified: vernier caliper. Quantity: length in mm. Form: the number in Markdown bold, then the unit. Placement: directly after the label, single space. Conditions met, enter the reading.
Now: **12.3** mm
